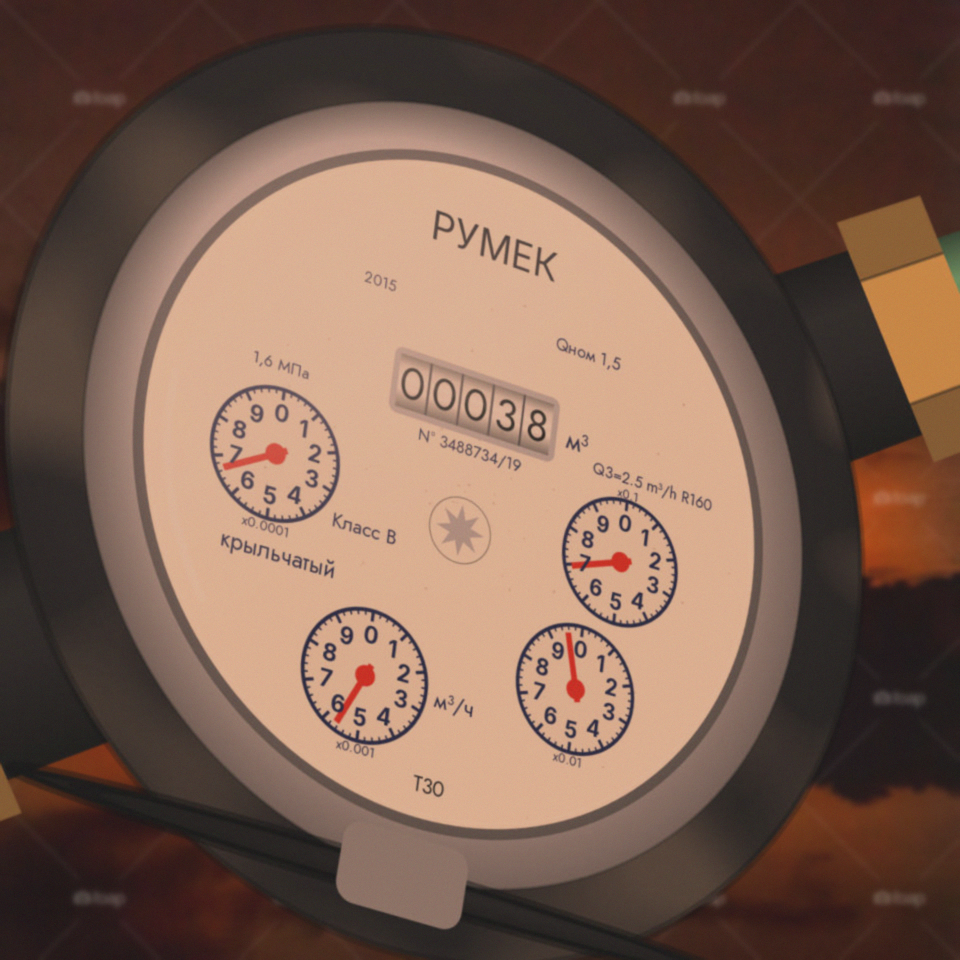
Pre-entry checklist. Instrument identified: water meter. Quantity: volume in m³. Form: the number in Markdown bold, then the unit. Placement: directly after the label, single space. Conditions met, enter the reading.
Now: **38.6956** m³
